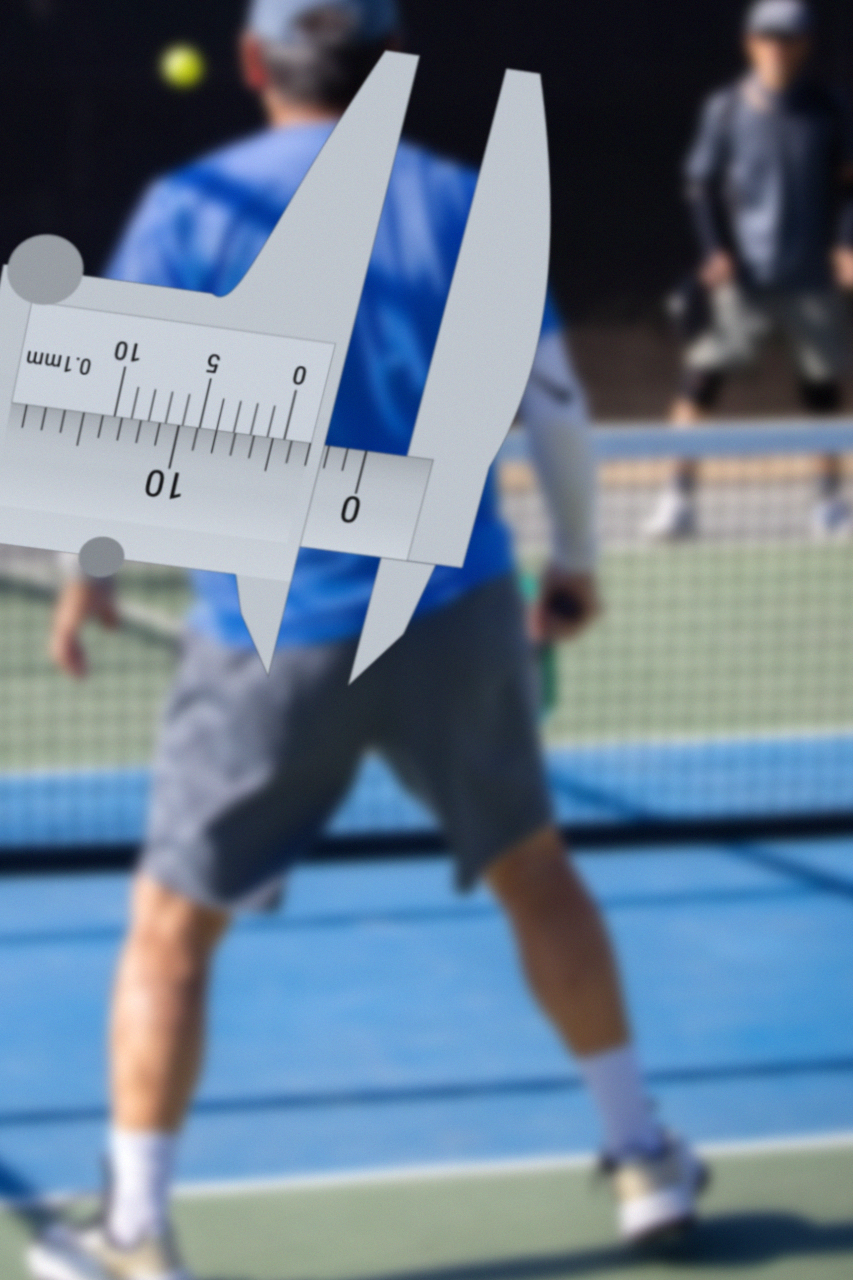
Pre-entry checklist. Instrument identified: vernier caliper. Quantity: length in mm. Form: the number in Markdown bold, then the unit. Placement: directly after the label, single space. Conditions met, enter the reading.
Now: **4.4** mm
